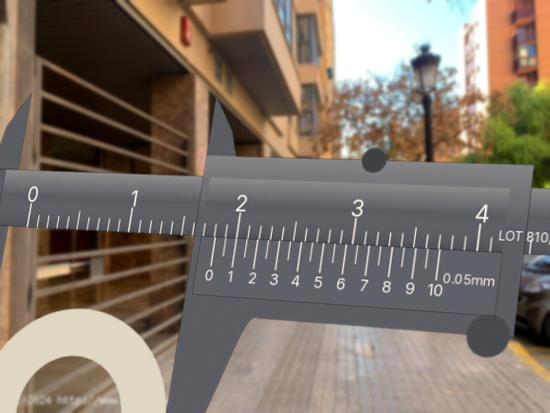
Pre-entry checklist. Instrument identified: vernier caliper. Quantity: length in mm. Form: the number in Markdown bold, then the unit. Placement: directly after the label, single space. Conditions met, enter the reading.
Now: **18.1** mm
